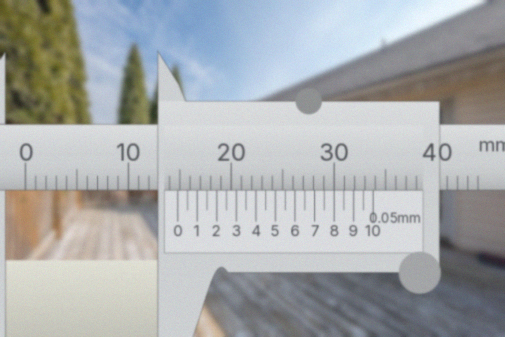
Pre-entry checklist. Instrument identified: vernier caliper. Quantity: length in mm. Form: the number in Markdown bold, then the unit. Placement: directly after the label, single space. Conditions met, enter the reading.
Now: **14.8** mm
